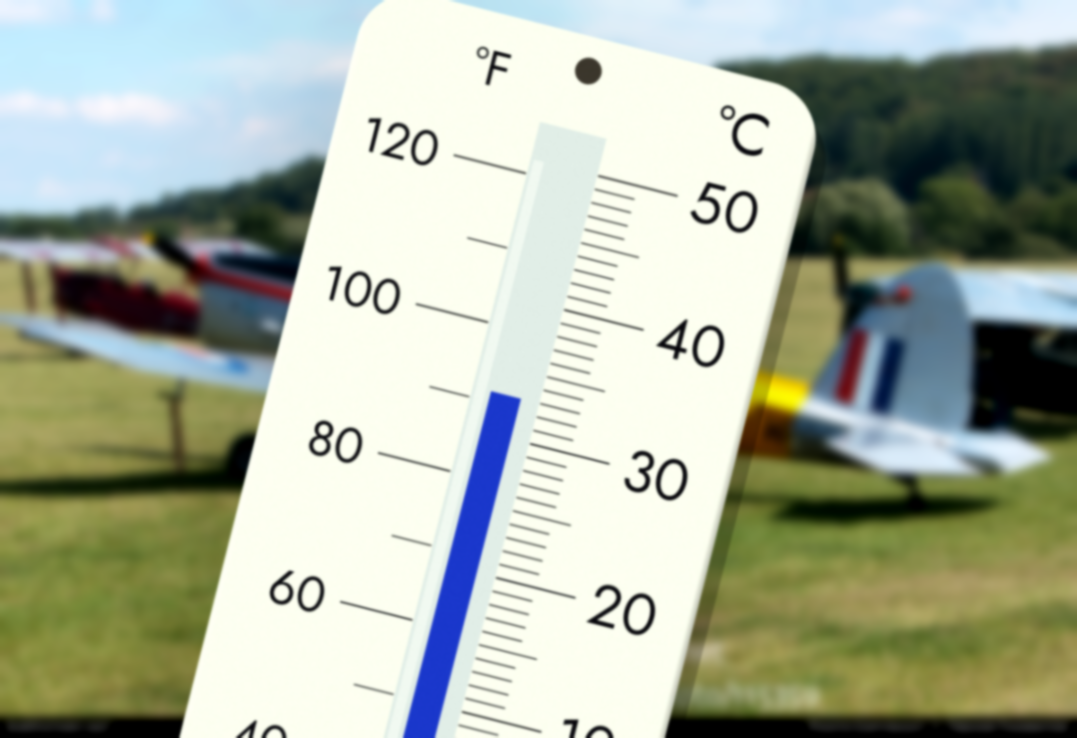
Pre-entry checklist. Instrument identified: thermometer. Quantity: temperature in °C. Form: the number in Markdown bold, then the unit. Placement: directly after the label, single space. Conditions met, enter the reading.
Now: **33** °C
